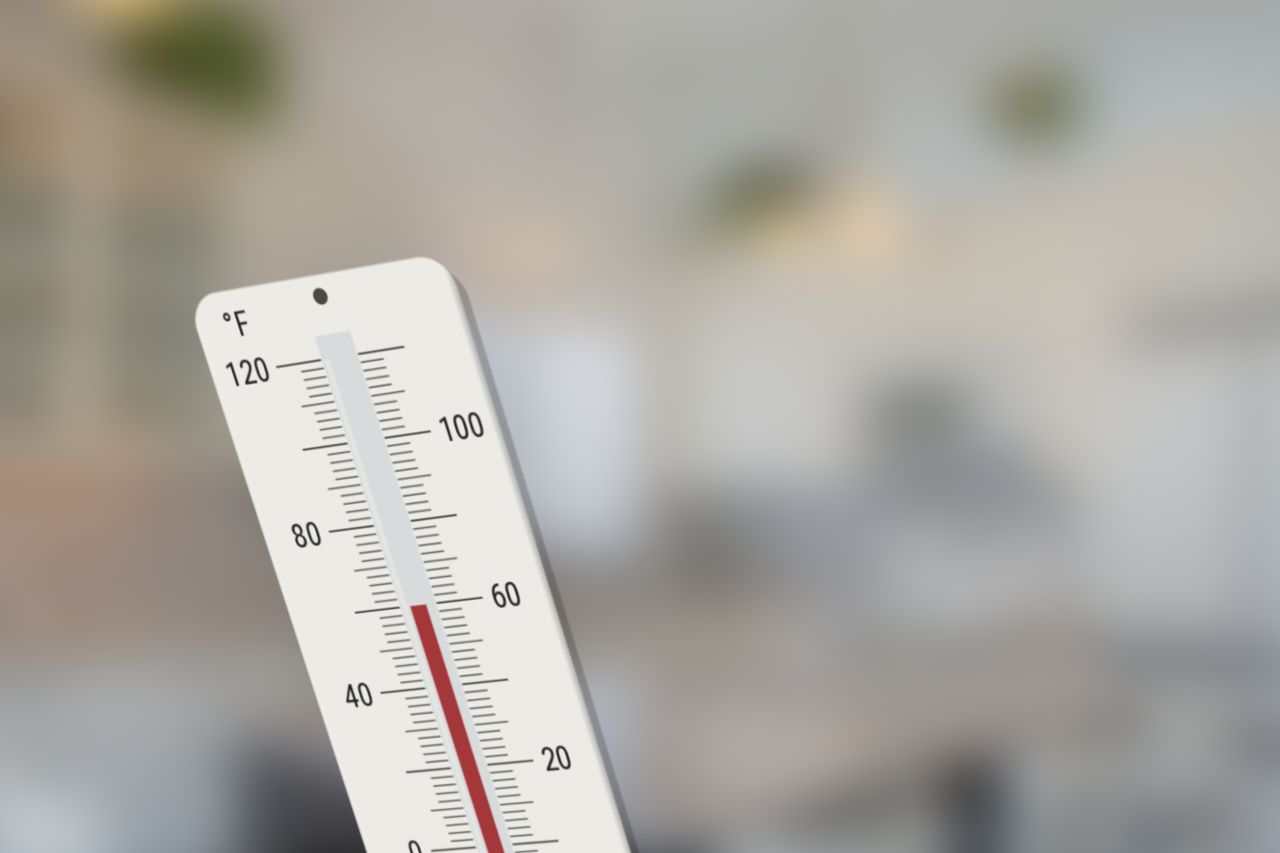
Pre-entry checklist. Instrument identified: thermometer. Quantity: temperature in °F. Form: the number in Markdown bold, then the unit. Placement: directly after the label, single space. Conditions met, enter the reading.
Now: **60** °F
